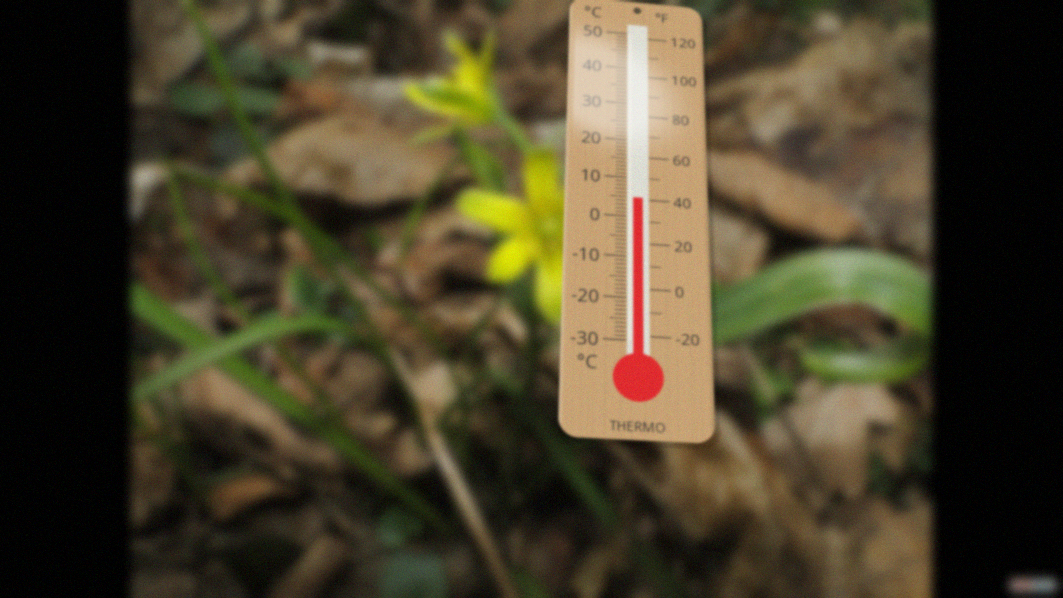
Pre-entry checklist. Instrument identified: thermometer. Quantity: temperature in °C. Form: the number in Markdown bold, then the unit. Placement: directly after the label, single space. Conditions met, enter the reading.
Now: **5** °C
